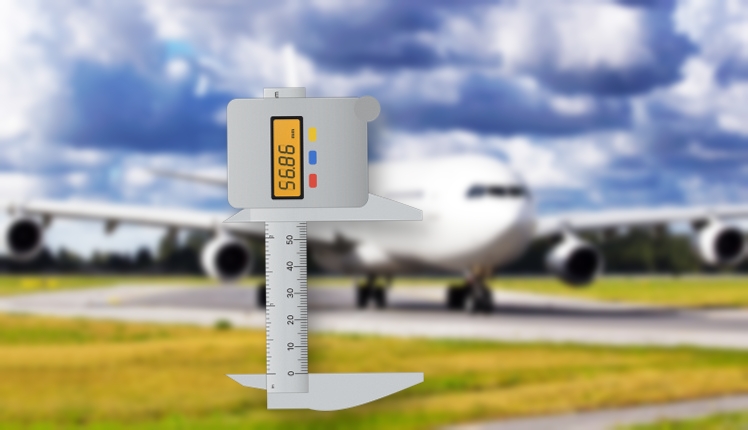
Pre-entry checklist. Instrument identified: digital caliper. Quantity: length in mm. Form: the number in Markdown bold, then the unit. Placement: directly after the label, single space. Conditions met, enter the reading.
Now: **56.86** mm
